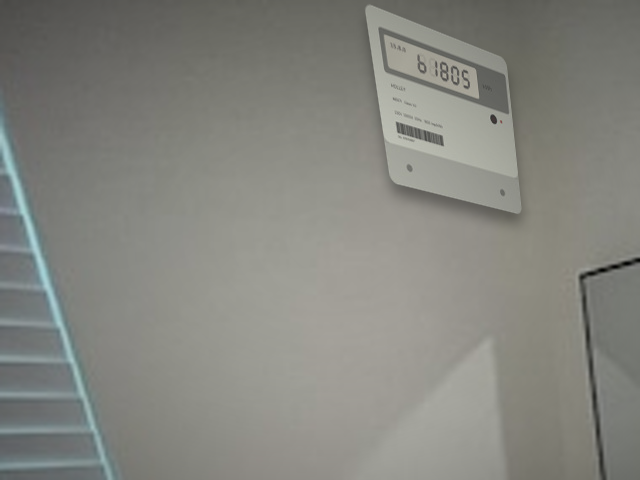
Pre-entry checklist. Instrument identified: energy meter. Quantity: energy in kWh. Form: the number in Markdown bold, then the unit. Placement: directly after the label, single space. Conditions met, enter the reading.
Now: **61805** kWh
